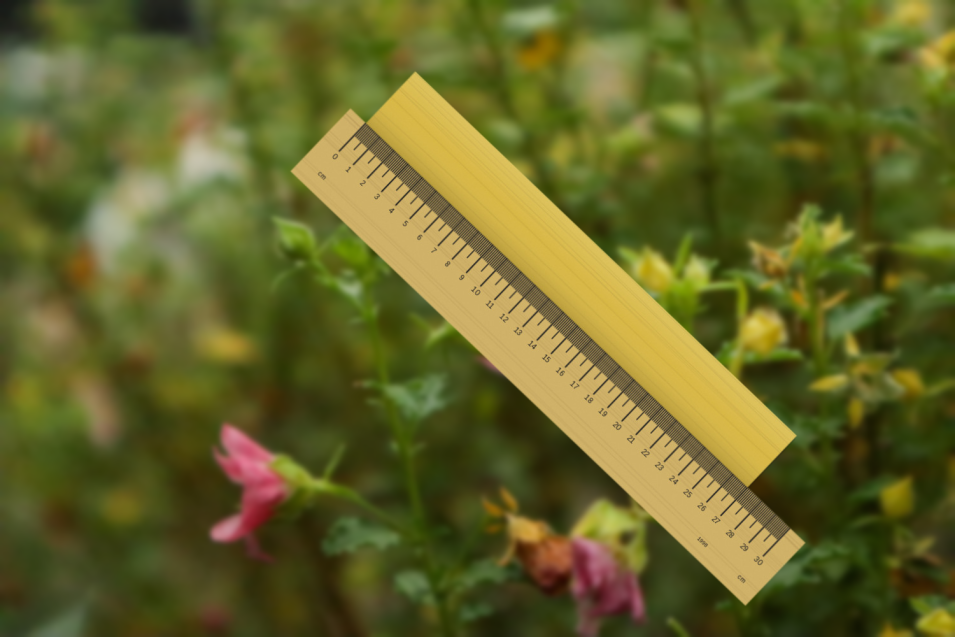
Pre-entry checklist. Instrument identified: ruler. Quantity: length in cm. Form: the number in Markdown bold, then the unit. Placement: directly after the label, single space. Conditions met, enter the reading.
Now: **27** cm
